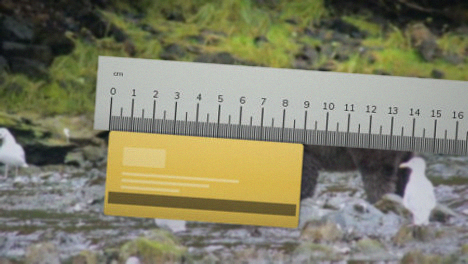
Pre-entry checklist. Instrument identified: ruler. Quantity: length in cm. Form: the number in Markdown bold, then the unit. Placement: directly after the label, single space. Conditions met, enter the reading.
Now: **9** cm
